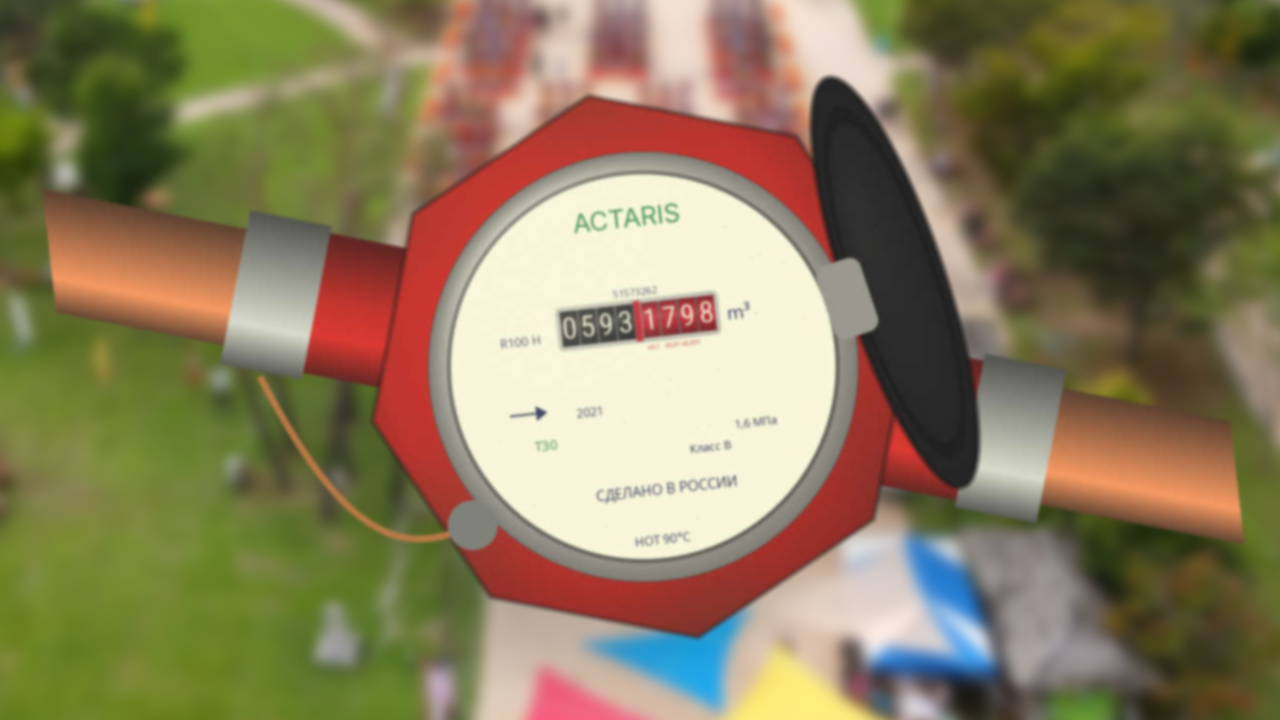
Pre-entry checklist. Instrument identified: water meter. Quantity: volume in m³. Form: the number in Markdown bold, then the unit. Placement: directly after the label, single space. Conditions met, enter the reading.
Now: **593.1798** m³
